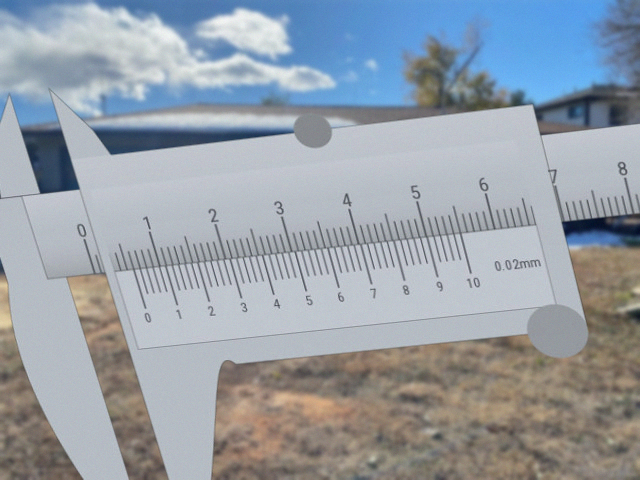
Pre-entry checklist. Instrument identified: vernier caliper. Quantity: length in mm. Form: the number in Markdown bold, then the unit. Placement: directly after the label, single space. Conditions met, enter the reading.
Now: **6.0** mm
